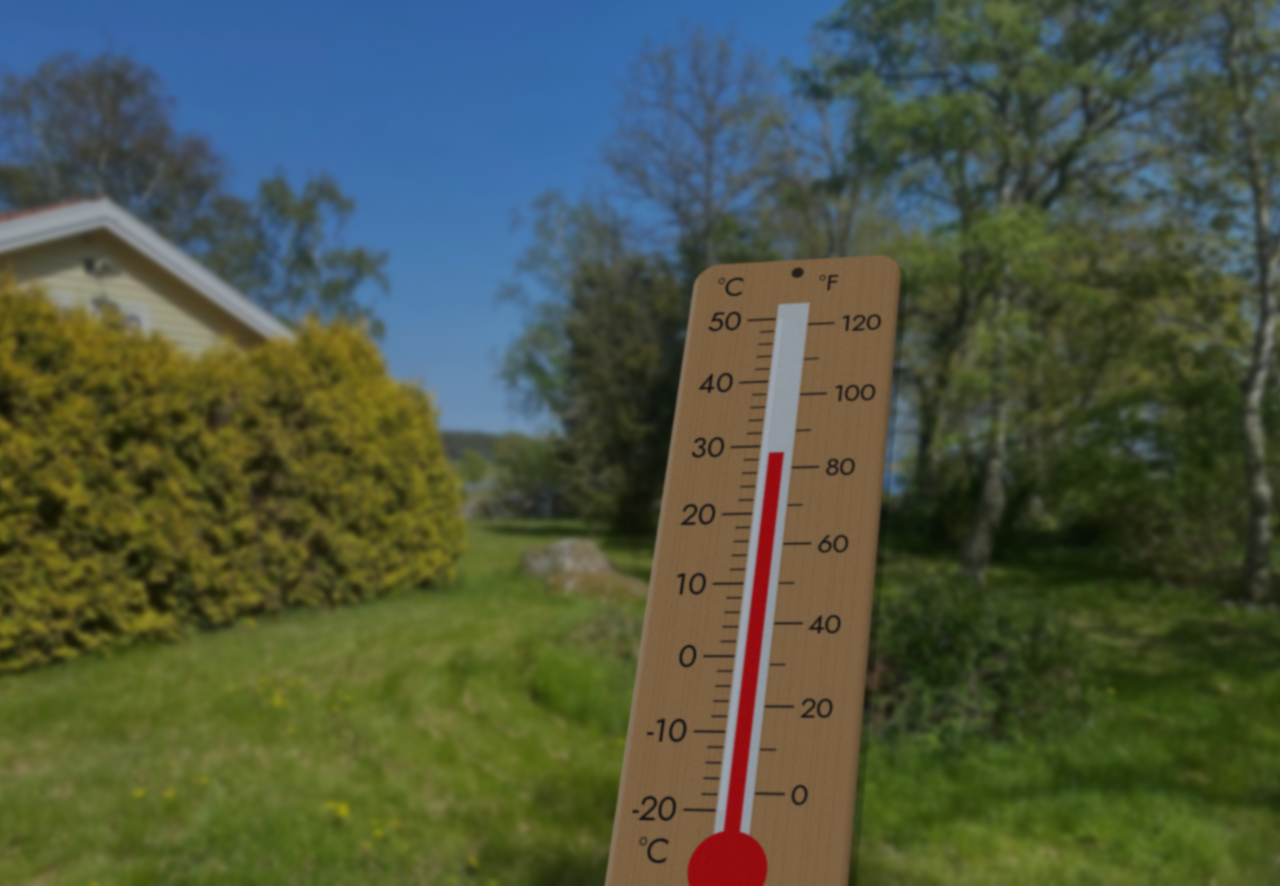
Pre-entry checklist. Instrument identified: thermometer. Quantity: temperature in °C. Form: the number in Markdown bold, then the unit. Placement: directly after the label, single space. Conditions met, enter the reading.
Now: **29** °C
